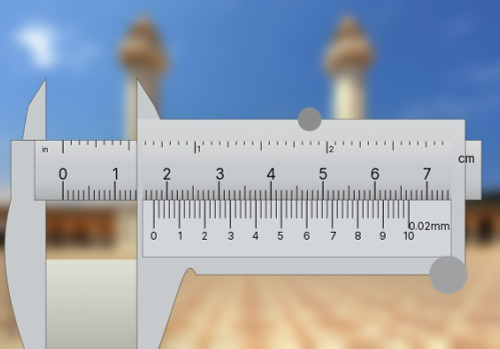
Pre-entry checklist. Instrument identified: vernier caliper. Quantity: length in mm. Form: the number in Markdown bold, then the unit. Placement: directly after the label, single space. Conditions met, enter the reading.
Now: **17.5** mm
